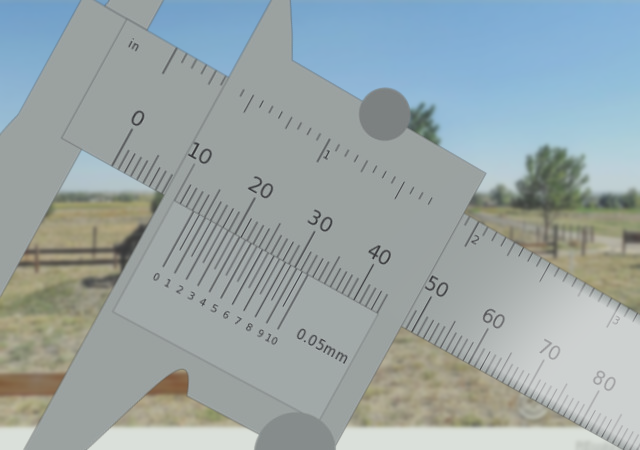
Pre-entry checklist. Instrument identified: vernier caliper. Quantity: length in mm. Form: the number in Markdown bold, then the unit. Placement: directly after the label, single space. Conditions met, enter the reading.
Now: **13.2** mm
